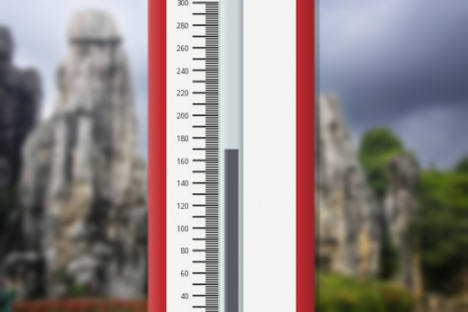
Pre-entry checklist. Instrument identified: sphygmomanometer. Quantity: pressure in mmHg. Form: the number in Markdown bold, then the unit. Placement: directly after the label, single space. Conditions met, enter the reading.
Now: **170** mmHg
